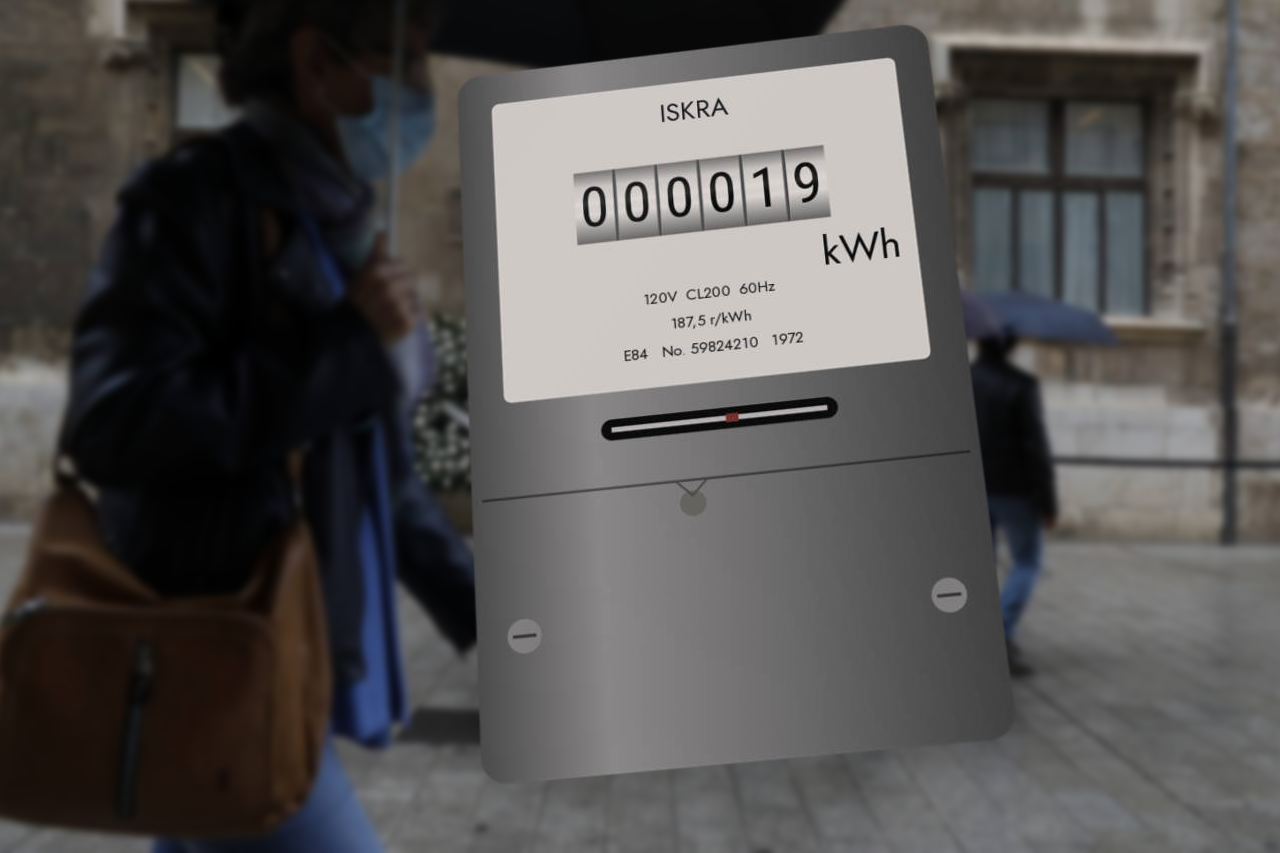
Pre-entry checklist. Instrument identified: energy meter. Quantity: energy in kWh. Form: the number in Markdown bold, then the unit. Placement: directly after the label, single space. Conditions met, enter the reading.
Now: **19** kWh
